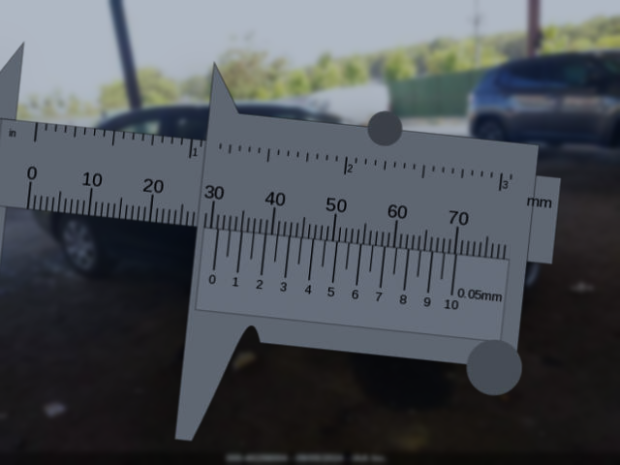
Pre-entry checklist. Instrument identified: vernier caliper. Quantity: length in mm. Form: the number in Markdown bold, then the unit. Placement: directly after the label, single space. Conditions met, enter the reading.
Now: **31.2** mm
